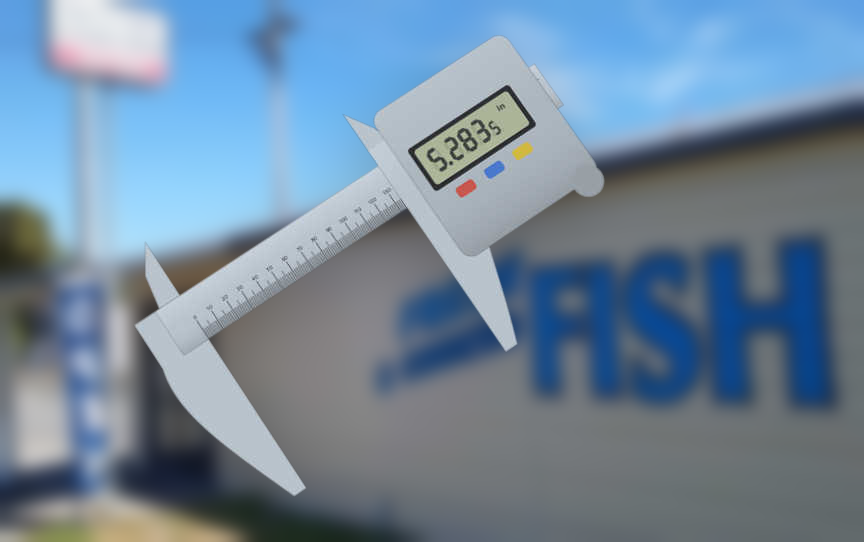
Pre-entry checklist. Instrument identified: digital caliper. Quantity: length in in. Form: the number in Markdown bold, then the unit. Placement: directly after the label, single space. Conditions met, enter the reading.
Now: **5.2835** in
